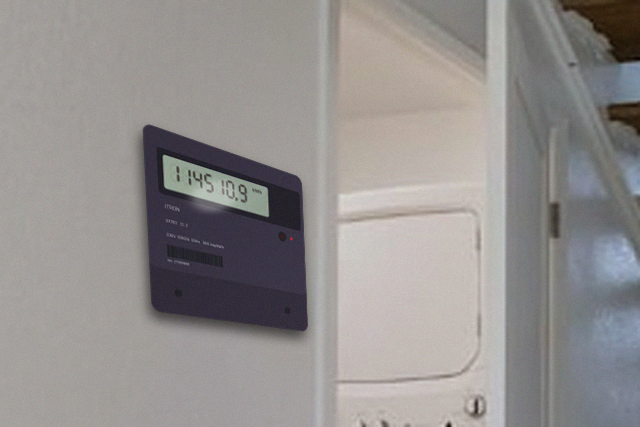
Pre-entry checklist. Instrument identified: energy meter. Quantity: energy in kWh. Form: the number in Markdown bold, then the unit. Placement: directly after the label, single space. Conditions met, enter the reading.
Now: **114510.9** kWh
